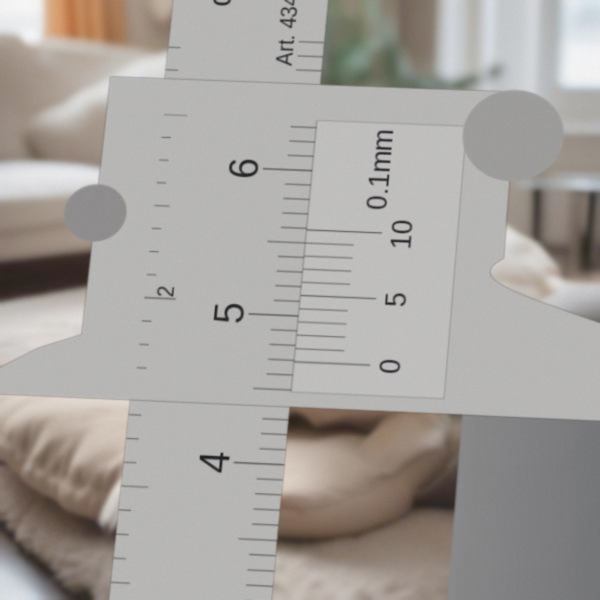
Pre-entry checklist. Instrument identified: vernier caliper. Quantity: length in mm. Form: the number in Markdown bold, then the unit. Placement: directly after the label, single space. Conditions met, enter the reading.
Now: **46.9** mm
